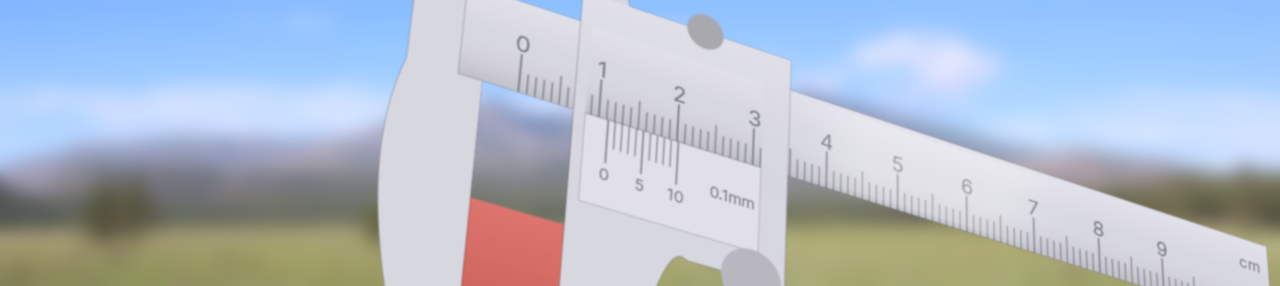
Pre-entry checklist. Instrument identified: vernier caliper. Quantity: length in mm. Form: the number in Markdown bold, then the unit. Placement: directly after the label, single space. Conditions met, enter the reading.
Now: **11.2** mm
